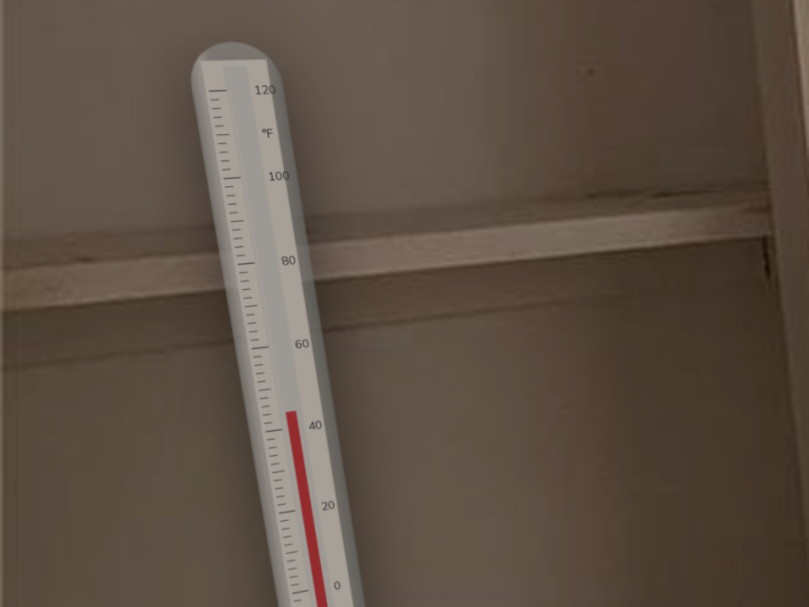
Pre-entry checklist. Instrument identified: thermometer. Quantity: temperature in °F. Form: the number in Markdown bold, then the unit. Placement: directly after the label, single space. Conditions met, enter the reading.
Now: **44** °F
